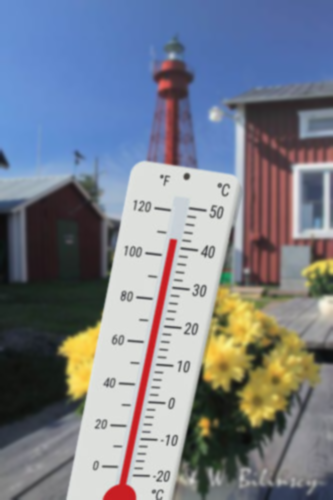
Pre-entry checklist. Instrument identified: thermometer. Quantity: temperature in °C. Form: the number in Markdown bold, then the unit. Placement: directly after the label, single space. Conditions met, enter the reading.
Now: **42** °C
